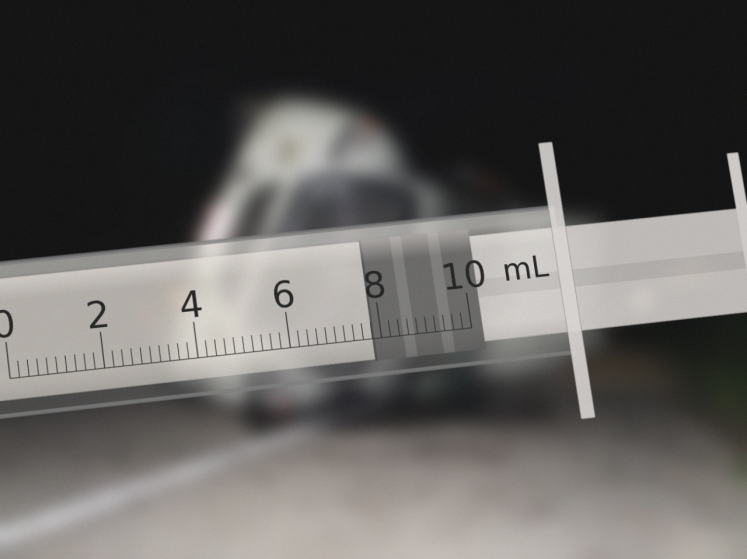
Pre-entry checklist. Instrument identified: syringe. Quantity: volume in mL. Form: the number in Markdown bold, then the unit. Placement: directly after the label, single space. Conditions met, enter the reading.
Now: **7.8** mL
